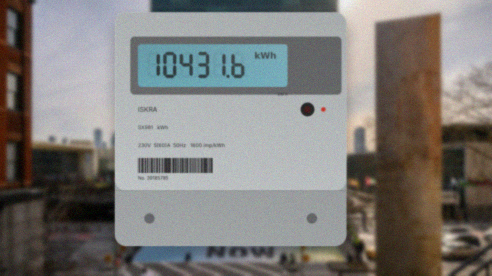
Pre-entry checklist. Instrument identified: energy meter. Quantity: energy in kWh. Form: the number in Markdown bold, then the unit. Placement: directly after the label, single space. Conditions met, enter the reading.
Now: **10431.6** kWh
